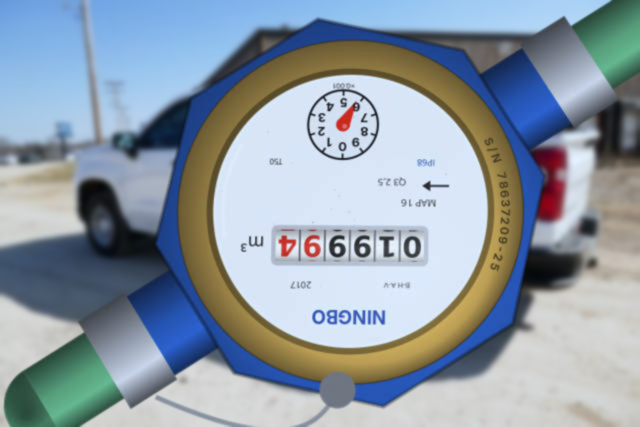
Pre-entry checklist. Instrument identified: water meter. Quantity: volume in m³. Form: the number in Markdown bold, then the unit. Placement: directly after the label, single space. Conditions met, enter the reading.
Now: **199.945** m³
